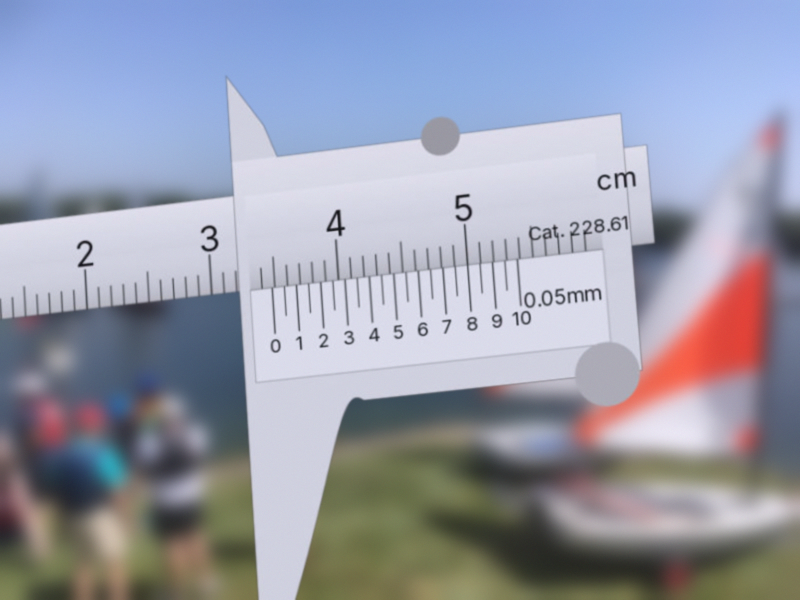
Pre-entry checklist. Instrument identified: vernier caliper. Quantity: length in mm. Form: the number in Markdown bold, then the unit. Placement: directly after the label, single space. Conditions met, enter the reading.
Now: **34.8** mm
